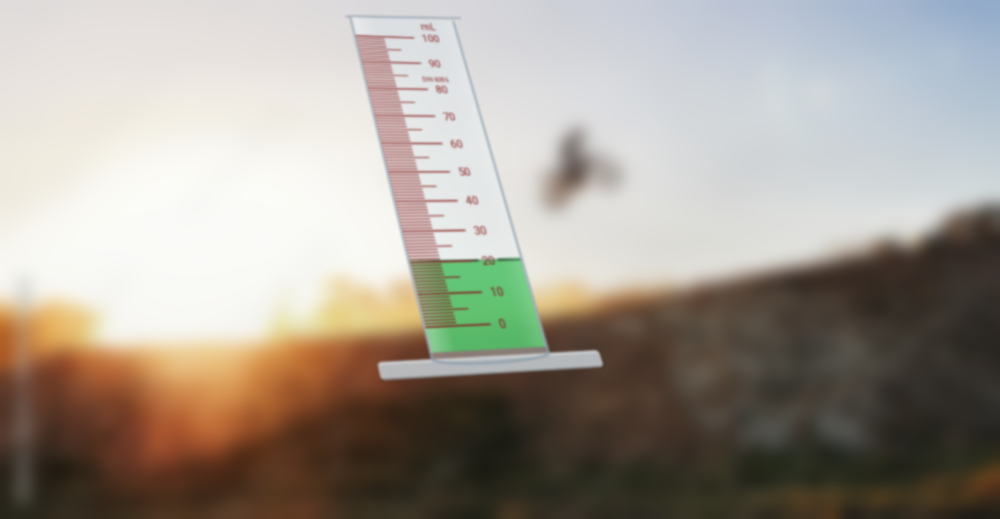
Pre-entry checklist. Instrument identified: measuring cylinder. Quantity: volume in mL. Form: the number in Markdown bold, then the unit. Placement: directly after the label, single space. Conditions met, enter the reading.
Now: **20** mL
